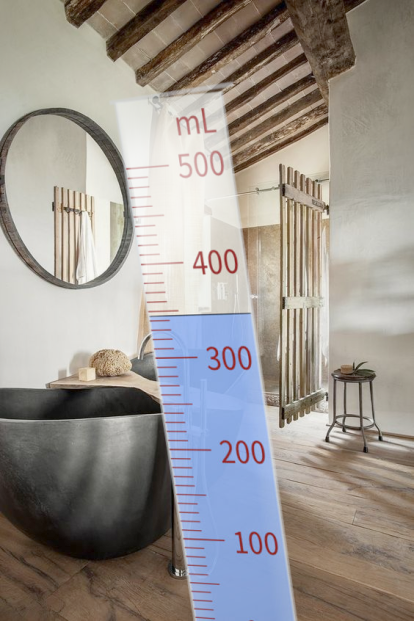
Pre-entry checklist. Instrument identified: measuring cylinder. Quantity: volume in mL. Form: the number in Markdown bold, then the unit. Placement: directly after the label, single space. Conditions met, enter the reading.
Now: **345** mL
